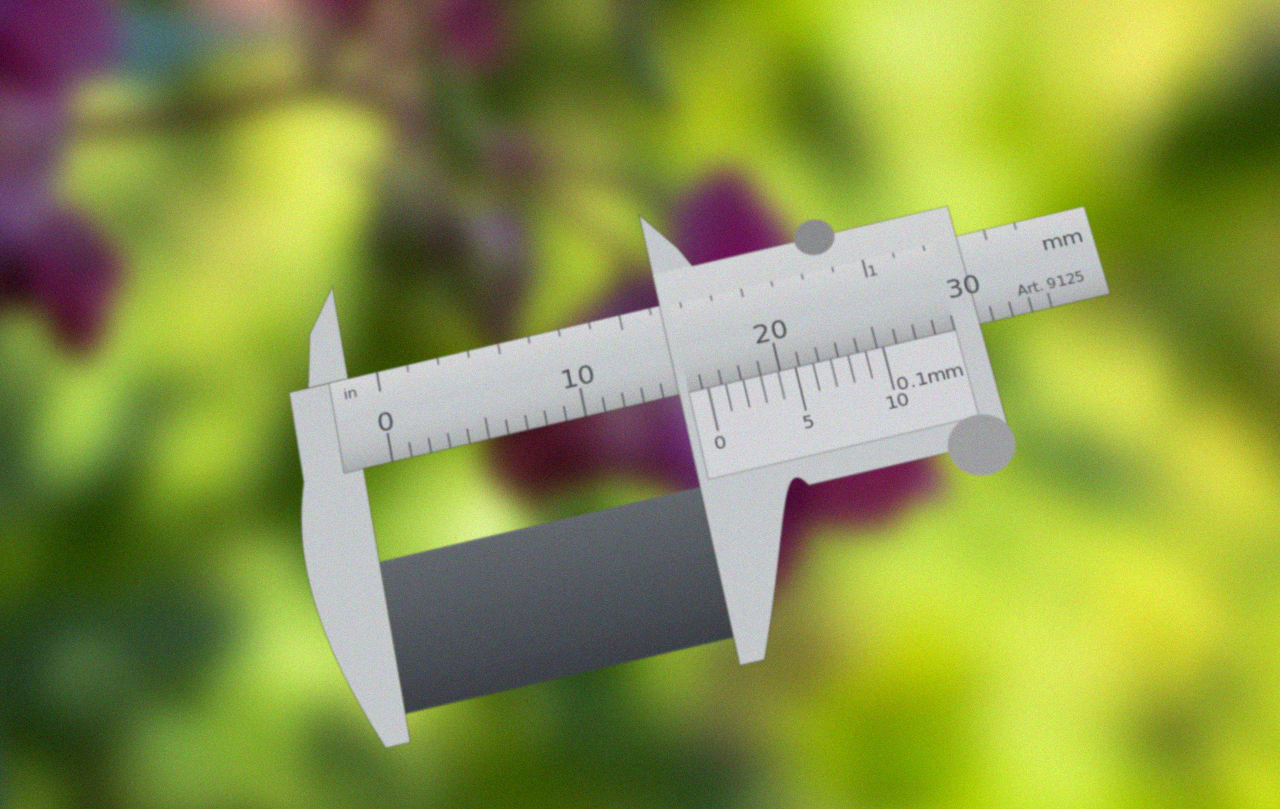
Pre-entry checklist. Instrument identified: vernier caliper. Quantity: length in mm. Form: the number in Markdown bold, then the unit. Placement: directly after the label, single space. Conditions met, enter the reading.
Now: **16.3** mm
